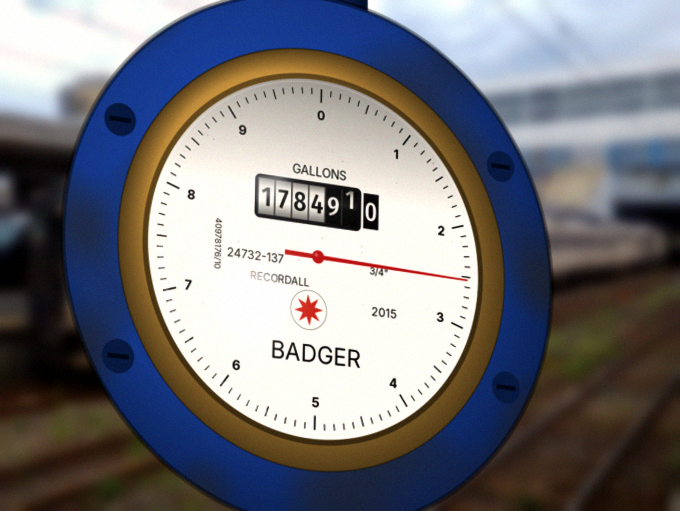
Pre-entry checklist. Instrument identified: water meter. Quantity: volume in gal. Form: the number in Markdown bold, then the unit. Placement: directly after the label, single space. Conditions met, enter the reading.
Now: **1784912.5** gal
